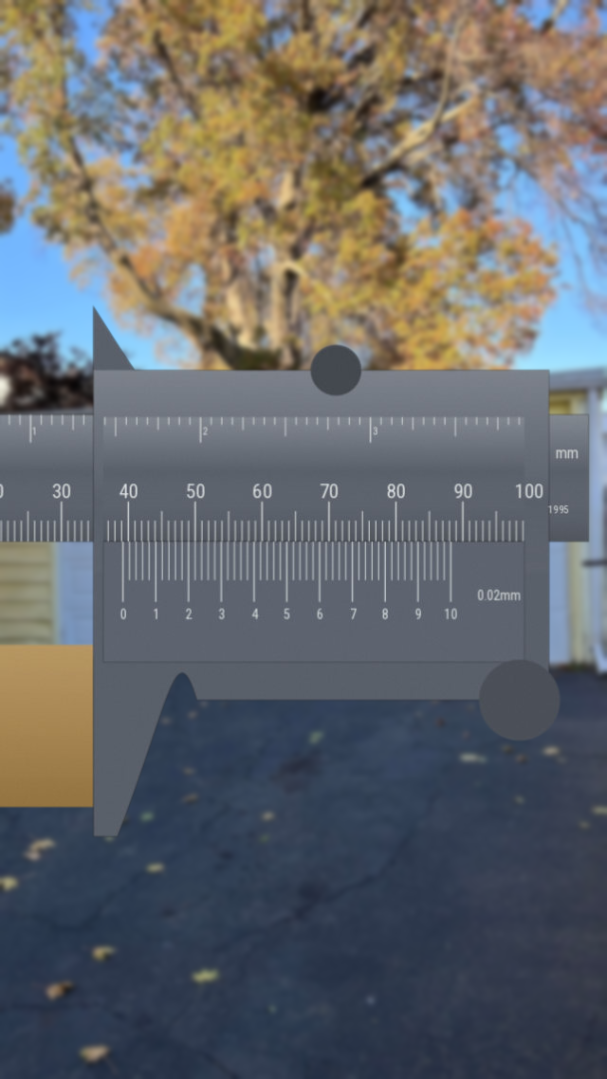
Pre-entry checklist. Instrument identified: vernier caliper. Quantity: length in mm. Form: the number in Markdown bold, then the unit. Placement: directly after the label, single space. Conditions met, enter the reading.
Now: **39.2** mm
